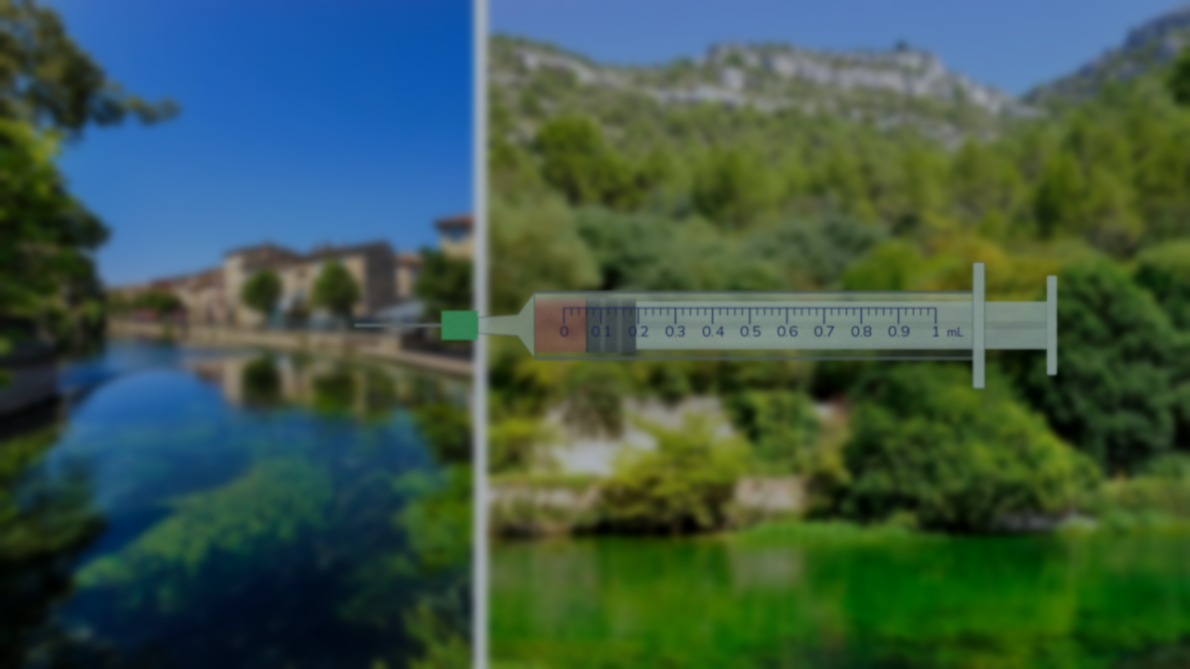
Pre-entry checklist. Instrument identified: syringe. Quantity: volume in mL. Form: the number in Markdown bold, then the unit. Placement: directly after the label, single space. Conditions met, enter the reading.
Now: **0.06** mL
